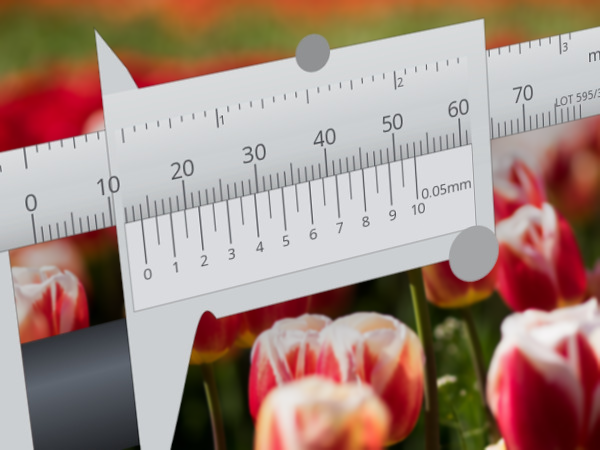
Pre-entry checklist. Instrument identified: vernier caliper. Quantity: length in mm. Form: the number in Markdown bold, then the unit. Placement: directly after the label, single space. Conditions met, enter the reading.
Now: **14.0** mm
